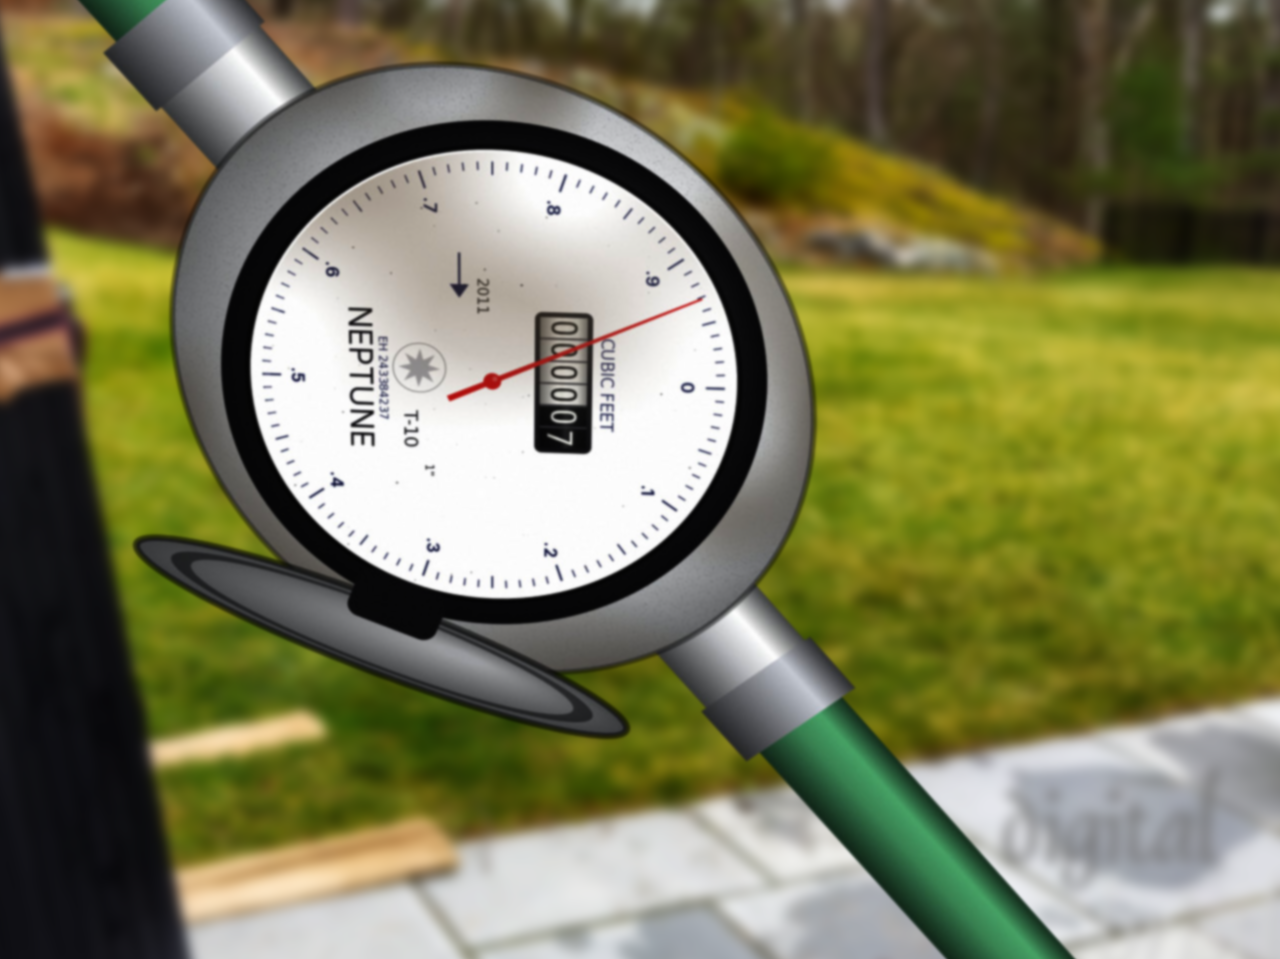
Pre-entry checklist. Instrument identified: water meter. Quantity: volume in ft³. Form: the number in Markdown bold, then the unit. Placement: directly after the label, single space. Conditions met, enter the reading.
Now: **6.93** ft³
